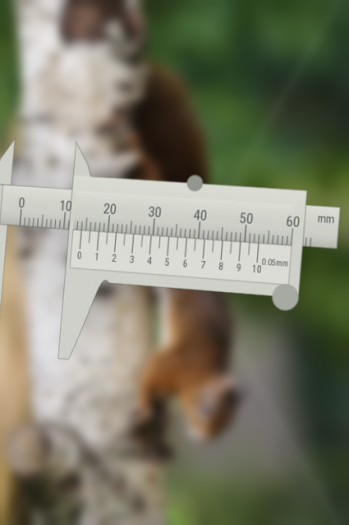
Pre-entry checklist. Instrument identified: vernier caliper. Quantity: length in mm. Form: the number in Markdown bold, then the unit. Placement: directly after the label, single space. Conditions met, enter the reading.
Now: **14.0** mm
